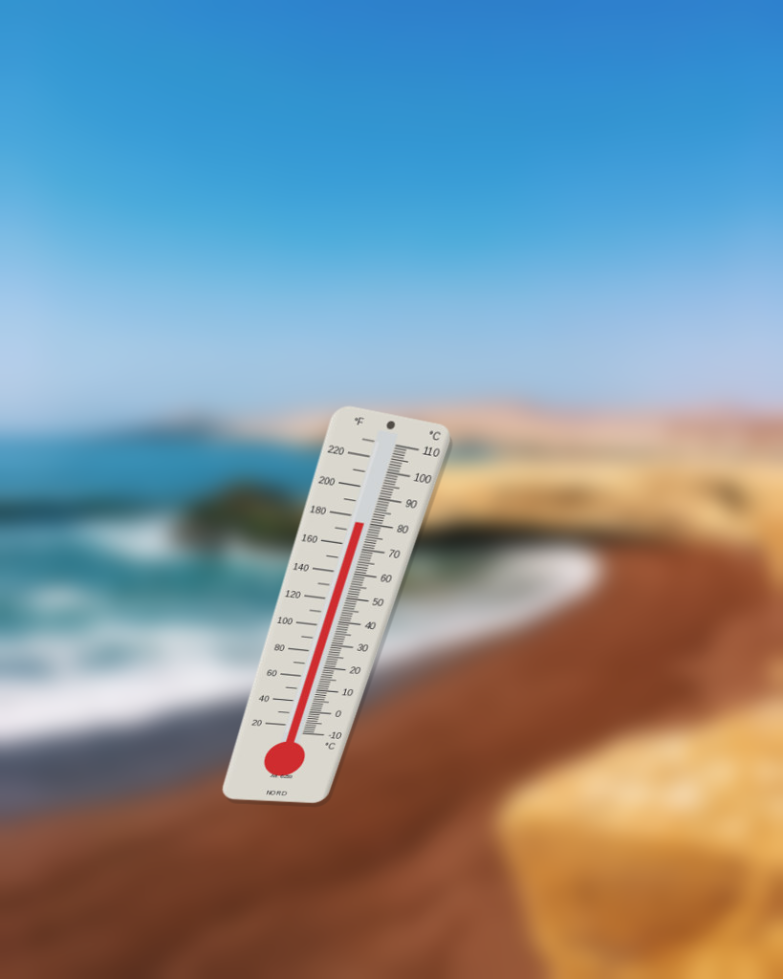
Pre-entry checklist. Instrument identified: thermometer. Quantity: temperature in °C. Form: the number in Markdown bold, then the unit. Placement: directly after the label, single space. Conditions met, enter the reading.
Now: **80** °C
